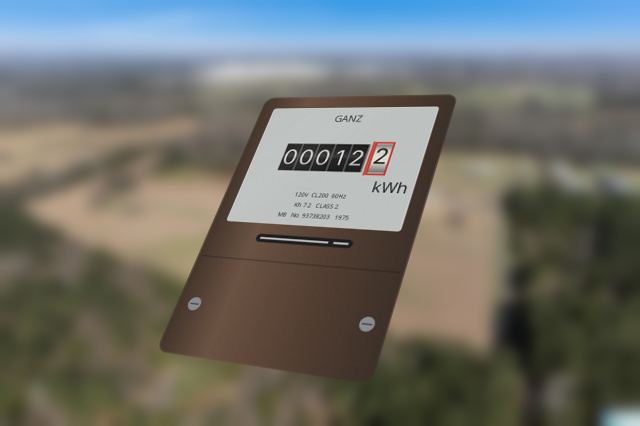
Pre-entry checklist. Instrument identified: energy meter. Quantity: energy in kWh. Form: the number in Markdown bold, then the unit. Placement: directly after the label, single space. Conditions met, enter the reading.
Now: **12.2** kWh
